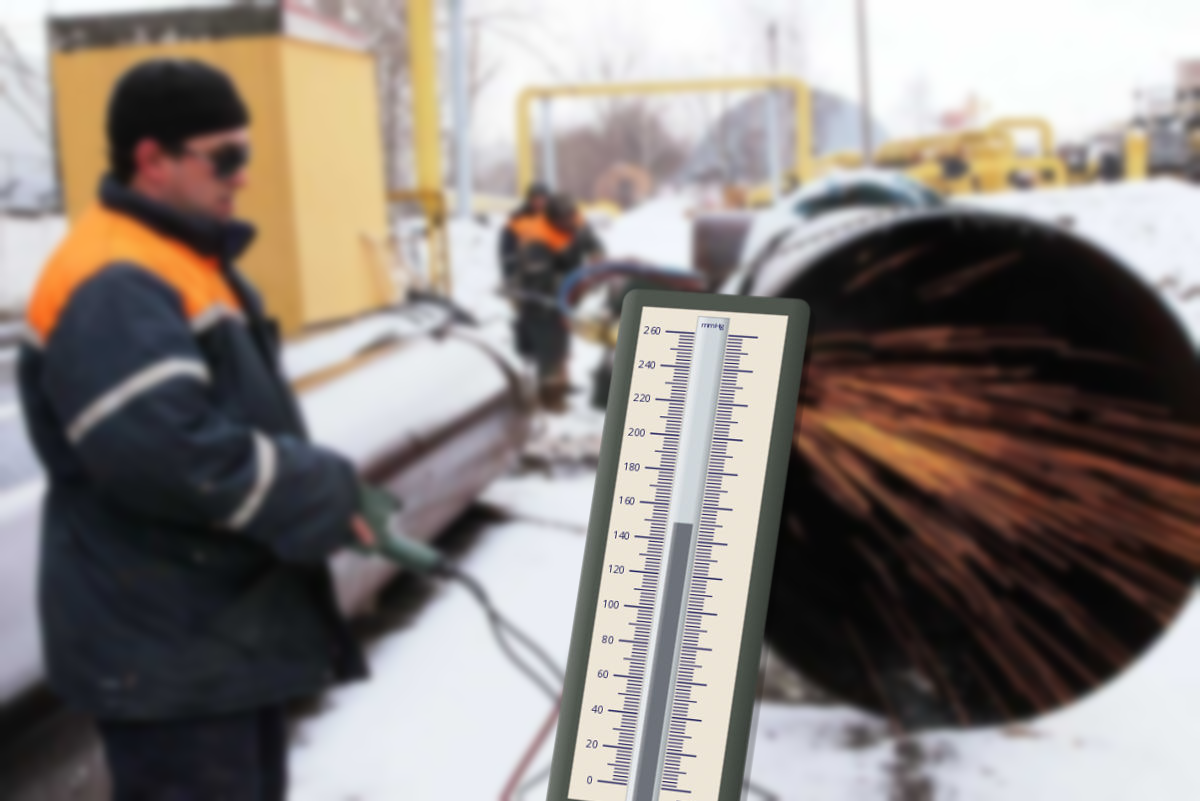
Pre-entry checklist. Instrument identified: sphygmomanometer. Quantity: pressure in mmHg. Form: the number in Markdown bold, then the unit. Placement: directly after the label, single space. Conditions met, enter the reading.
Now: **150** mmHg
